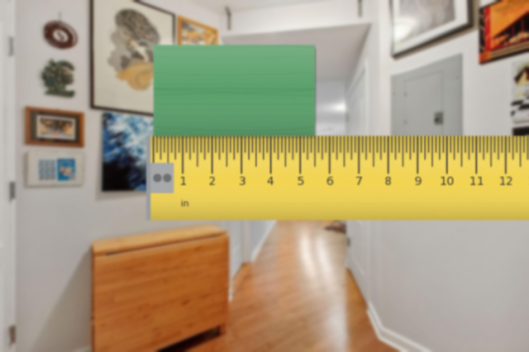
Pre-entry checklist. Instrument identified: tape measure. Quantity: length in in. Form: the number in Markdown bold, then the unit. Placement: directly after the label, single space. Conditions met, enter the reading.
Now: **5.5** in
